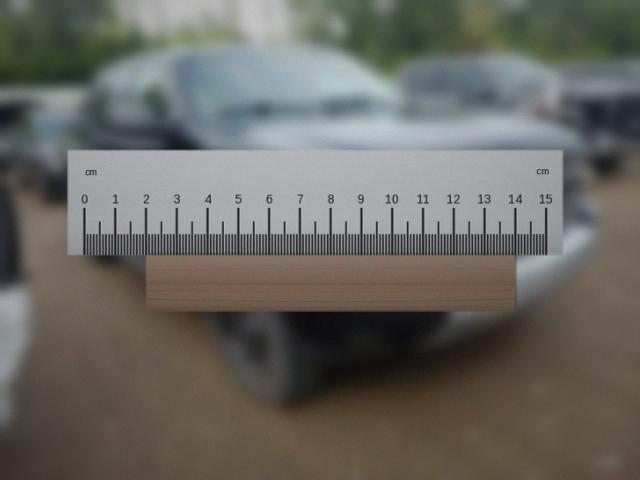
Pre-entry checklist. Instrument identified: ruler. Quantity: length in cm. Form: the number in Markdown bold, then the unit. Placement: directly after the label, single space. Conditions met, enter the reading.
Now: **12** cm
